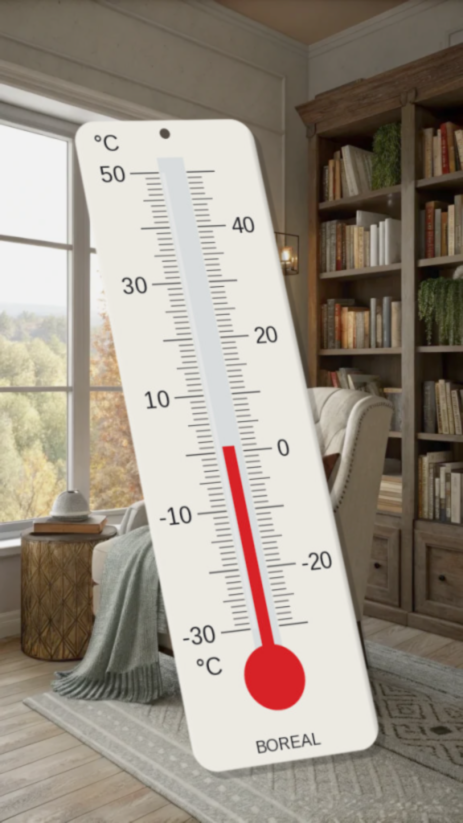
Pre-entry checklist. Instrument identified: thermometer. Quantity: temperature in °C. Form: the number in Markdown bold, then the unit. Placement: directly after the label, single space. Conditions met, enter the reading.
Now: **1** °C
